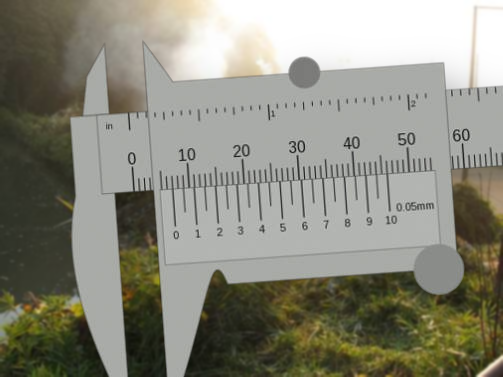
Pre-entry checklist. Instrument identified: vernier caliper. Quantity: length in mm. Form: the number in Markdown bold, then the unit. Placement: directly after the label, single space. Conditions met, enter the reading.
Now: **7.0** mm
